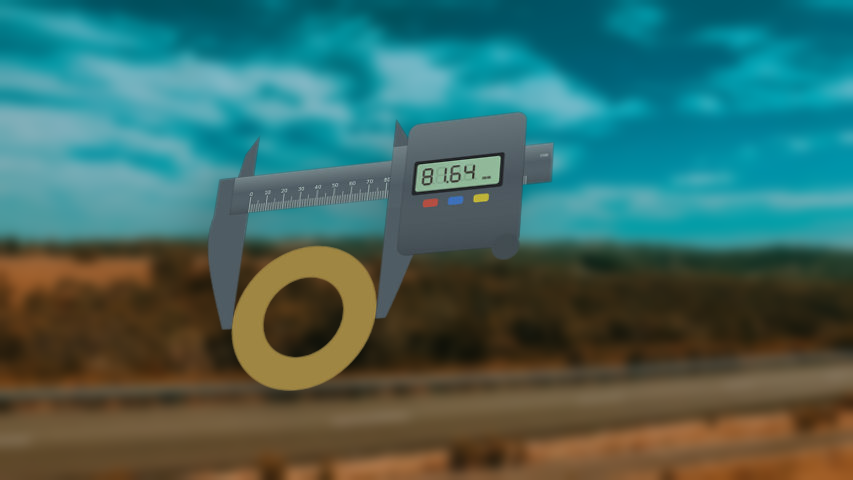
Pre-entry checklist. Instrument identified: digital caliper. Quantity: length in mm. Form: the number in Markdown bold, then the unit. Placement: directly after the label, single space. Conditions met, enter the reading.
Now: **81.64** mm
